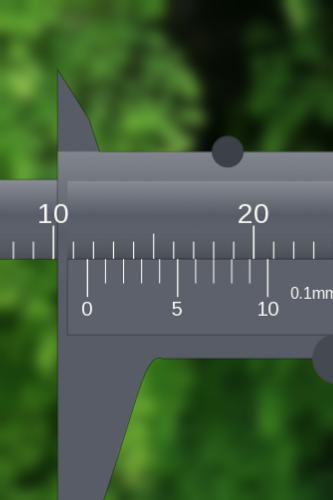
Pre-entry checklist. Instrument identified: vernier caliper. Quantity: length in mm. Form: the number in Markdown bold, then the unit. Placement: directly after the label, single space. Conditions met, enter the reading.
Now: **11.7** mm
